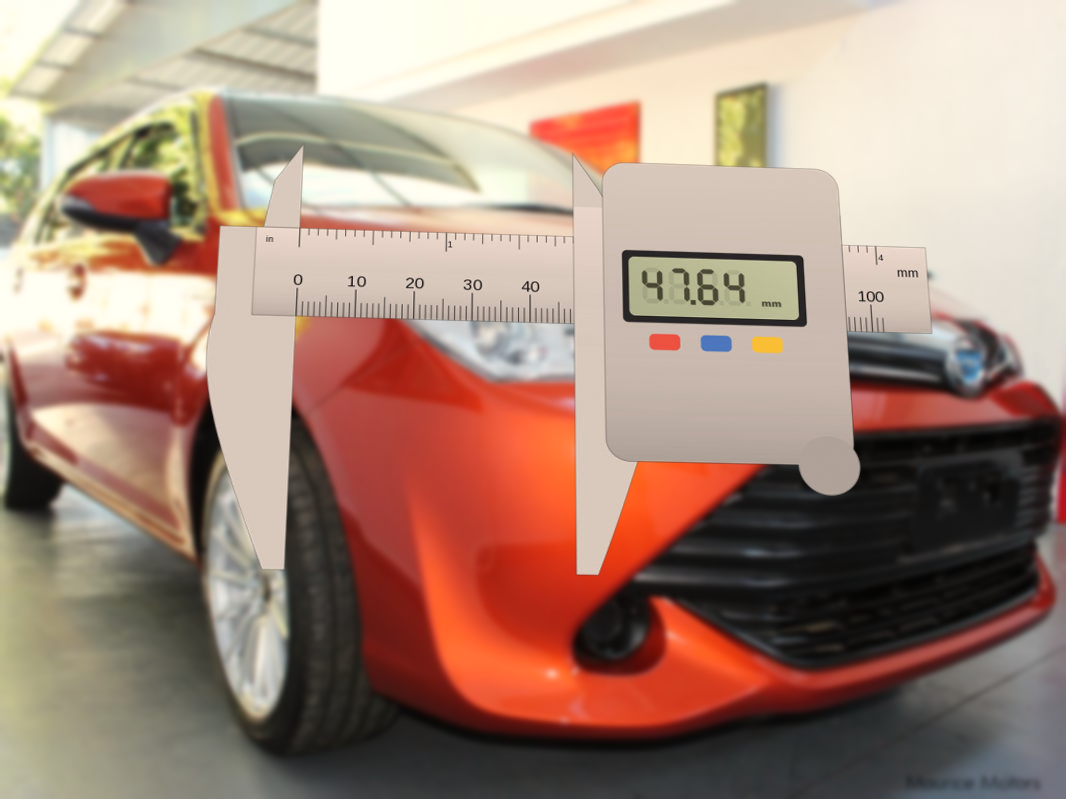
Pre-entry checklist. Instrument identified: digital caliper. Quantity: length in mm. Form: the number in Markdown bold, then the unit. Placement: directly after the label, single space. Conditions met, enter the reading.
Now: **47.64** mm
